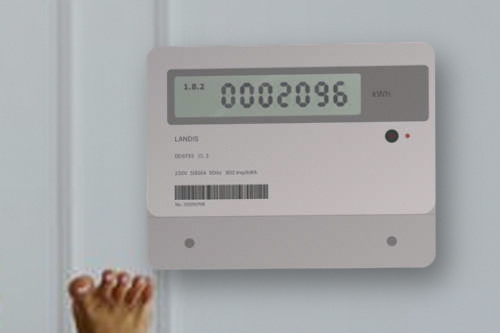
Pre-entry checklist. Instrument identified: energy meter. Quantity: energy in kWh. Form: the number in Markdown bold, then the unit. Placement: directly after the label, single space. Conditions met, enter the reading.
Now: **2096** kWh
